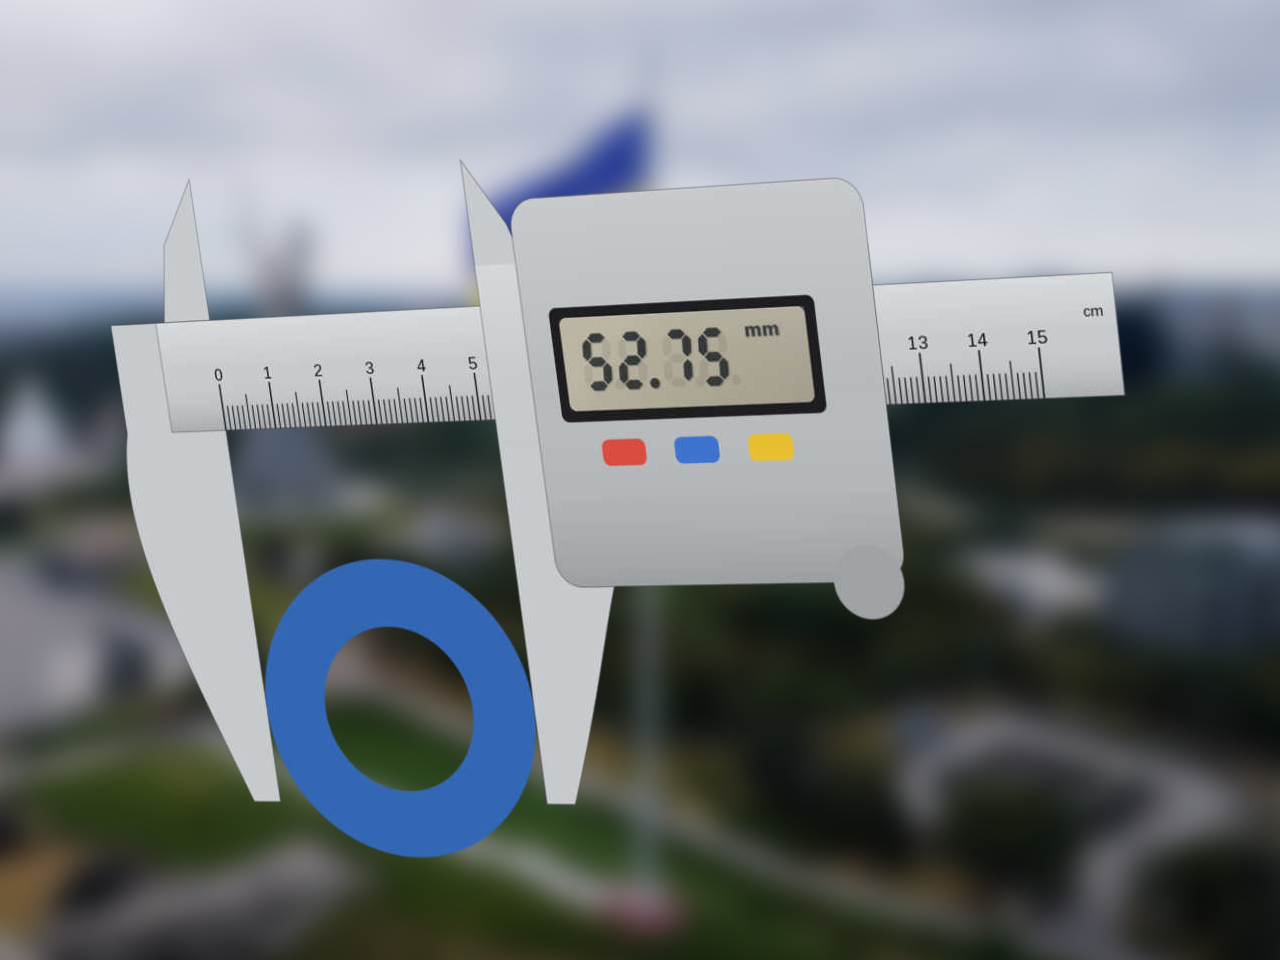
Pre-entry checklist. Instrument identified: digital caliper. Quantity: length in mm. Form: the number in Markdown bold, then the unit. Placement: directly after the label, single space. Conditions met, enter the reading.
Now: **52.75** mm
